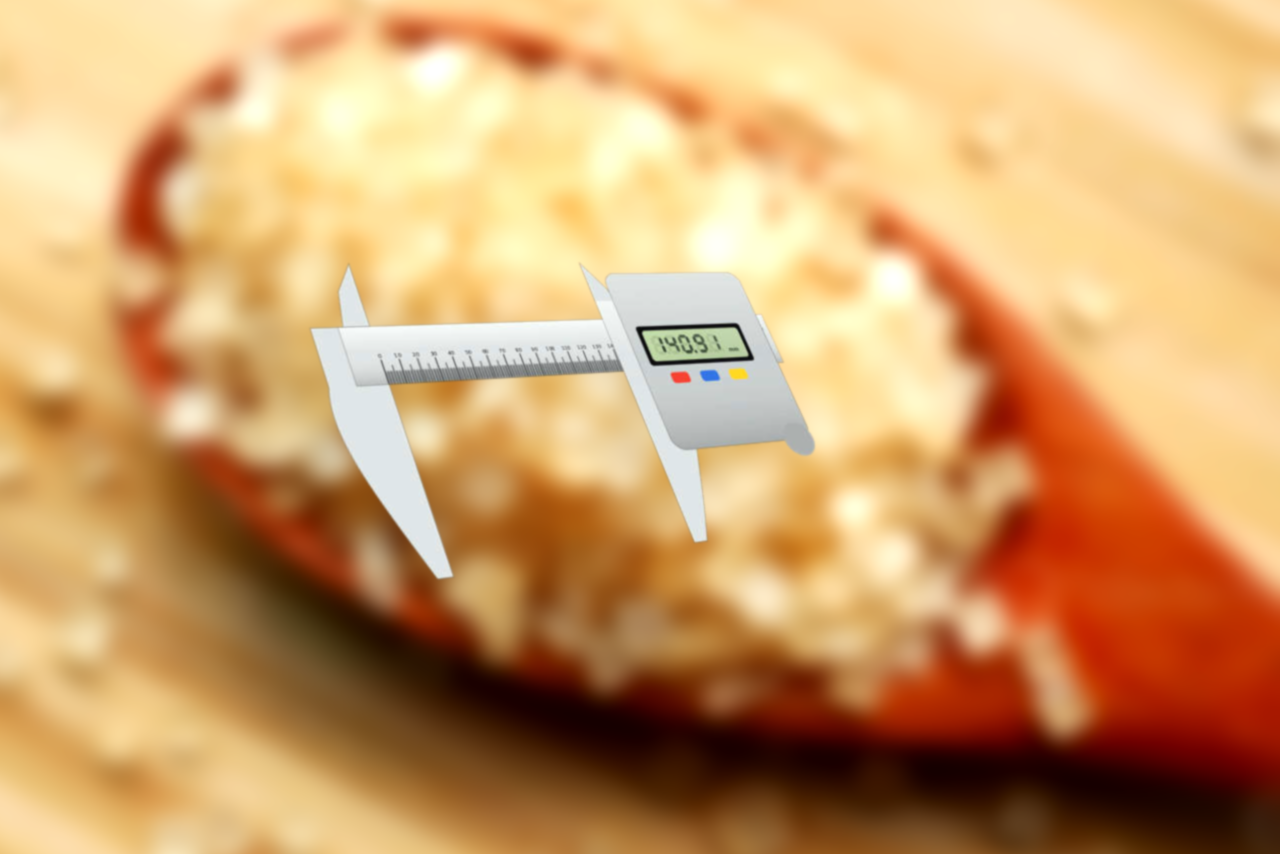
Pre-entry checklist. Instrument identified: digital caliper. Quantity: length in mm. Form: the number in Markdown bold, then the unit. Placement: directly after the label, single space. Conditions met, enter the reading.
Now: **140.91** mm
